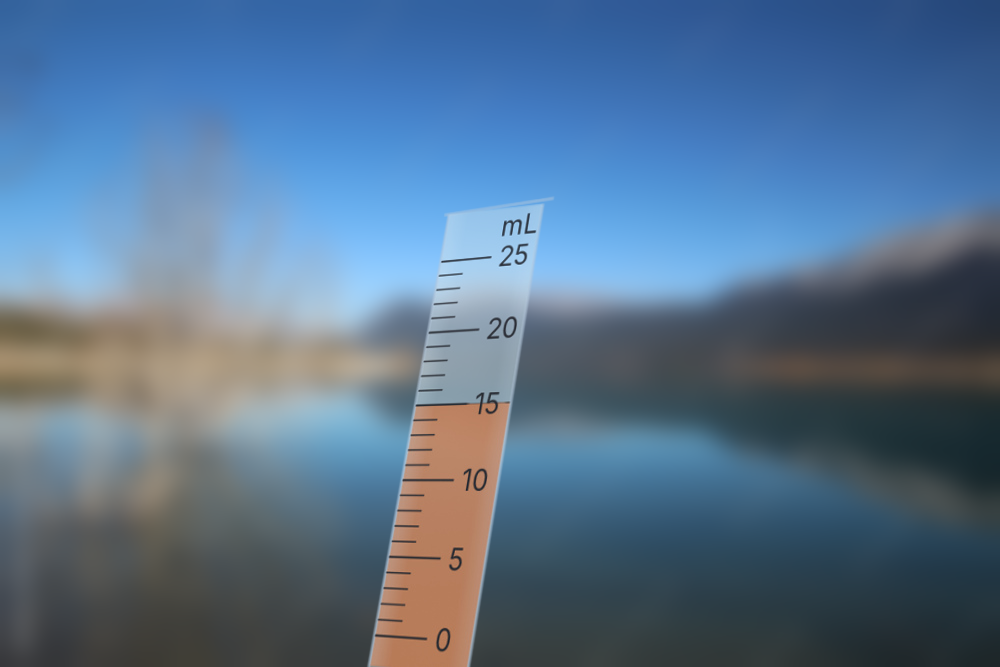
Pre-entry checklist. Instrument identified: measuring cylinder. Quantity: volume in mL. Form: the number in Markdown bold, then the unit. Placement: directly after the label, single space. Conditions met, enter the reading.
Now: **15** mL
